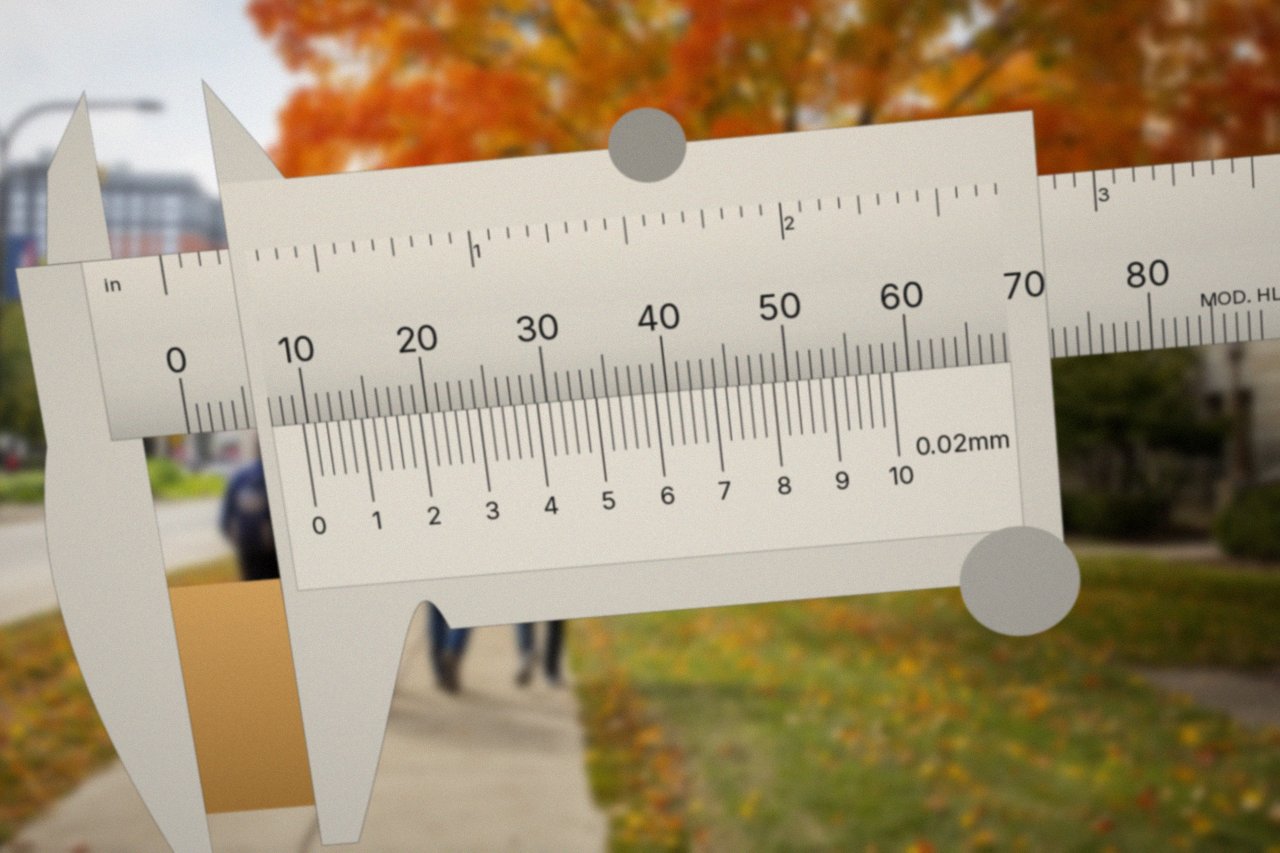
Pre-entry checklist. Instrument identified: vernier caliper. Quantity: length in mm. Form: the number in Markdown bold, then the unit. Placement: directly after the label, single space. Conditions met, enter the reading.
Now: **9.6** mm
